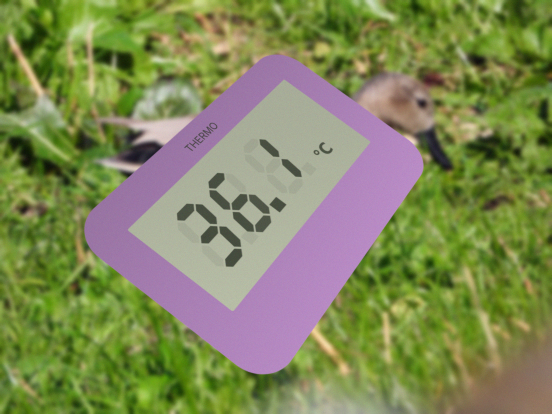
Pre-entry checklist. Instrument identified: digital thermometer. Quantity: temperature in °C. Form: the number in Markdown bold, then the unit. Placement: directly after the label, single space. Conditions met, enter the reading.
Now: **36.1** °C
